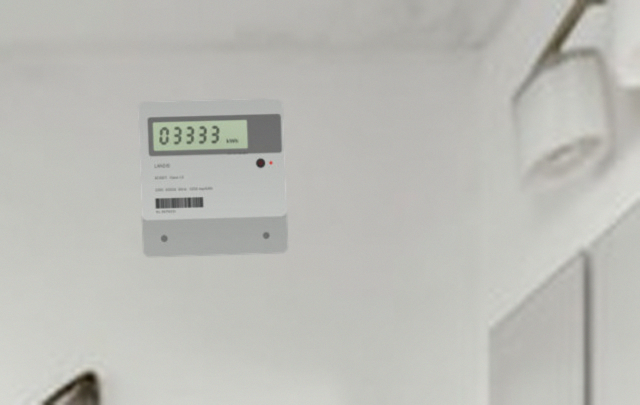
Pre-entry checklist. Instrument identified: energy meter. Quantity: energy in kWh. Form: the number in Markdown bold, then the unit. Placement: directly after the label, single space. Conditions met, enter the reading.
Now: **3333** kWh
